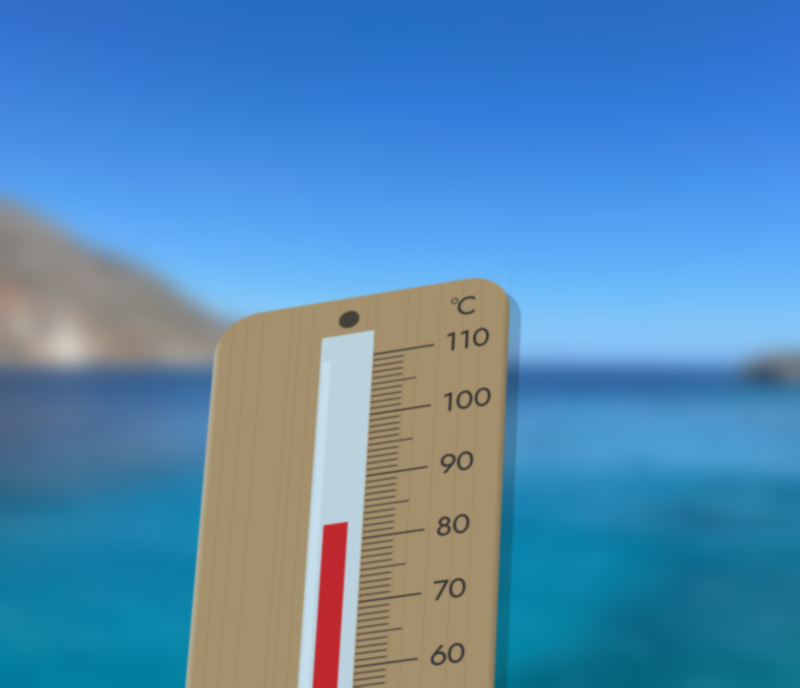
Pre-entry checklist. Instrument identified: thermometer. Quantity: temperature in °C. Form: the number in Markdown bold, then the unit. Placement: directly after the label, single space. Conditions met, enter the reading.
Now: **83** °C
